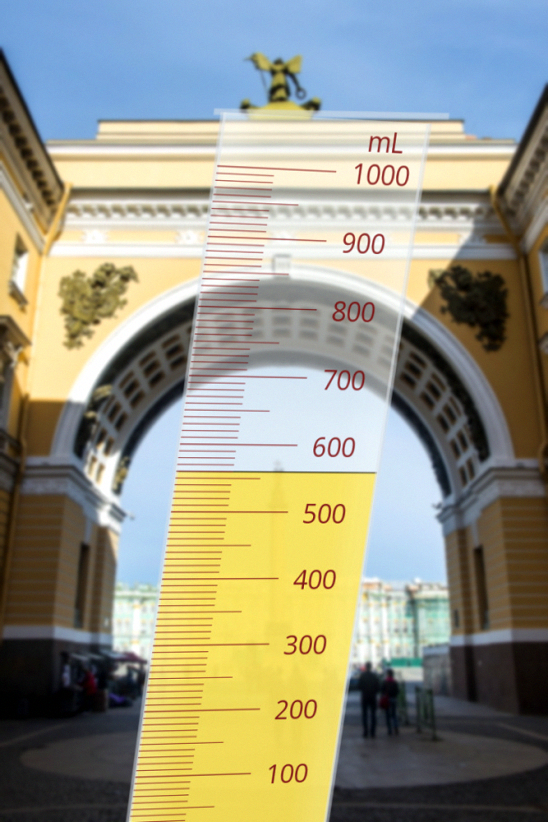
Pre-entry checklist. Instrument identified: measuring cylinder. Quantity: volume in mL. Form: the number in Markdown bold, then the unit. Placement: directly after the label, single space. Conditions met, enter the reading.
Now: **560** mL
